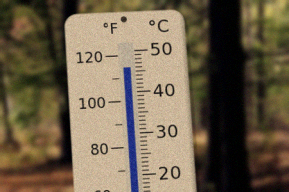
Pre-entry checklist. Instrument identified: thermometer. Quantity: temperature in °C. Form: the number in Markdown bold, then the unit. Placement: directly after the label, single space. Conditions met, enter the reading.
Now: **46** °C
